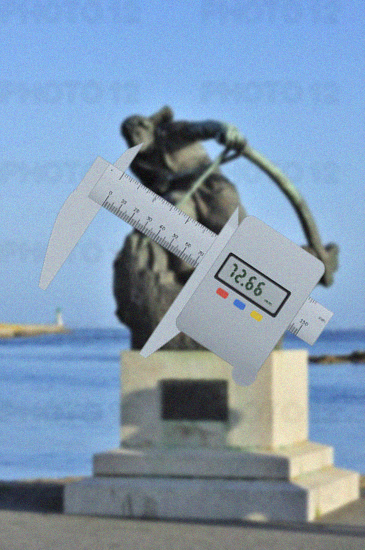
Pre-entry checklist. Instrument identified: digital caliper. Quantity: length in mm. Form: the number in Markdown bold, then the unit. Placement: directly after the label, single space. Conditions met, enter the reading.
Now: **72.66** mm
